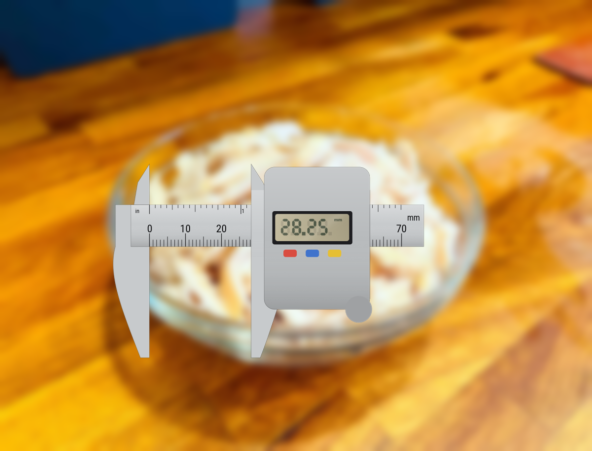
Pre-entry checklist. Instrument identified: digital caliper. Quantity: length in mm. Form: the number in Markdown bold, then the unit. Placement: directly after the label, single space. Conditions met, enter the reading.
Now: **28.25** mm
